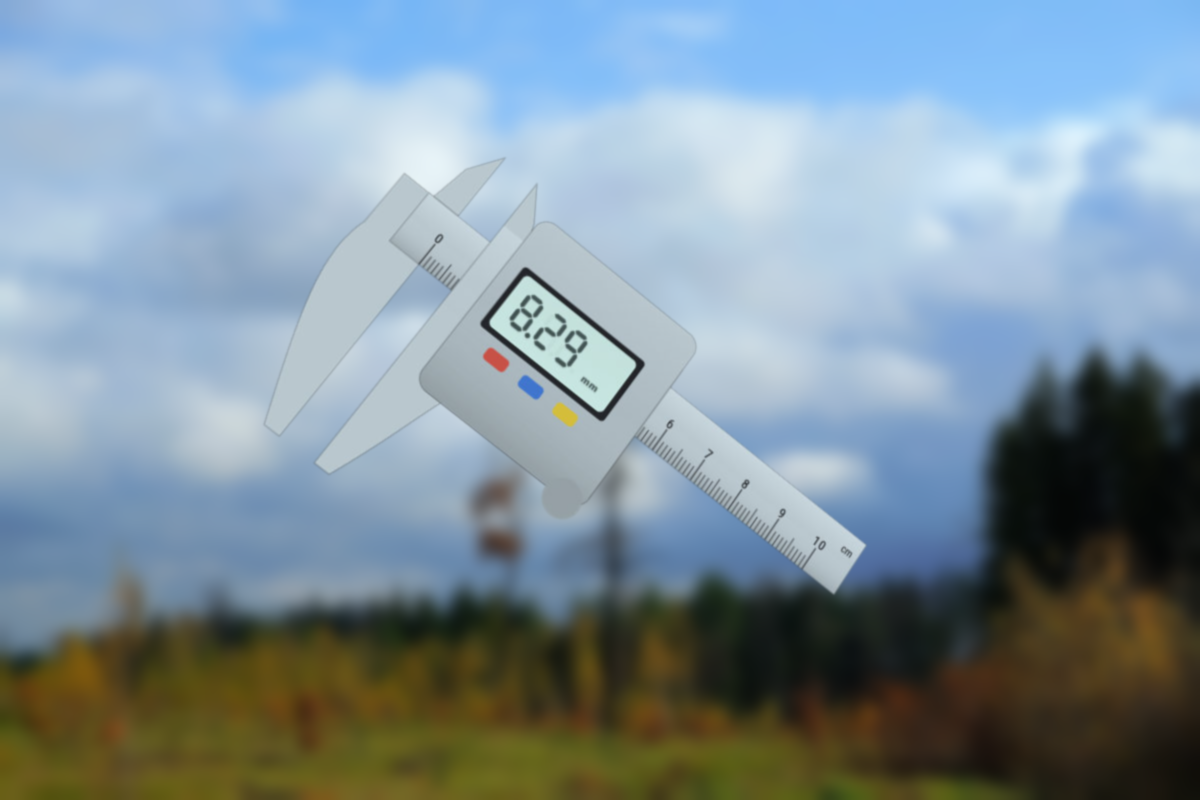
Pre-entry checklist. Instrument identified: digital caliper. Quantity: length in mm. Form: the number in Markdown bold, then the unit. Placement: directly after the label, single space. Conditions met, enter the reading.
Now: **8.29** mm
